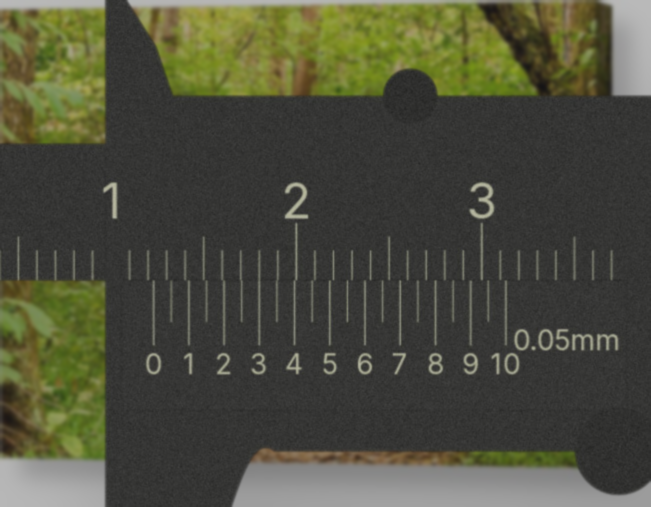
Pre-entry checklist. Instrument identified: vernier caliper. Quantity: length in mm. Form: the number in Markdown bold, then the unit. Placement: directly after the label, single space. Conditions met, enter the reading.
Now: **12.3** mm
